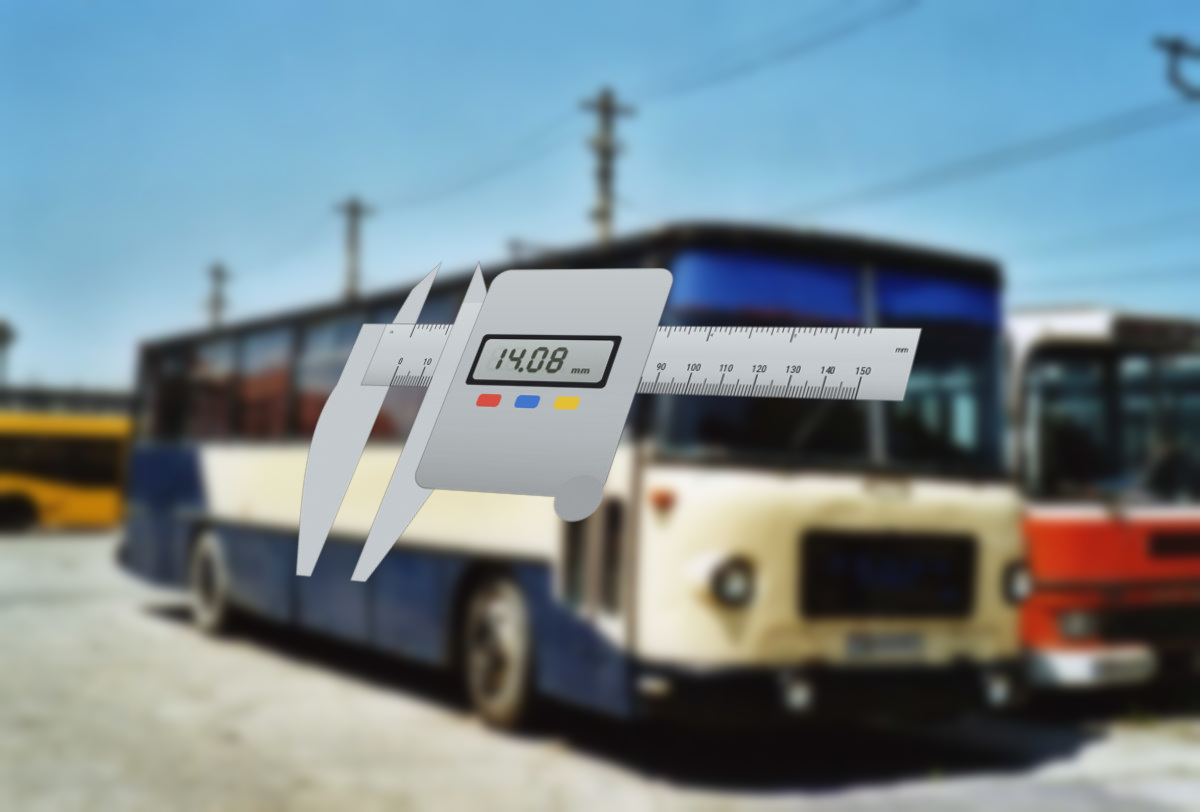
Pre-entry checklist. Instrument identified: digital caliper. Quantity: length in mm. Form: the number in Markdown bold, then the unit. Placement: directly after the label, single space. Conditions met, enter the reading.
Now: **14.08** mm
